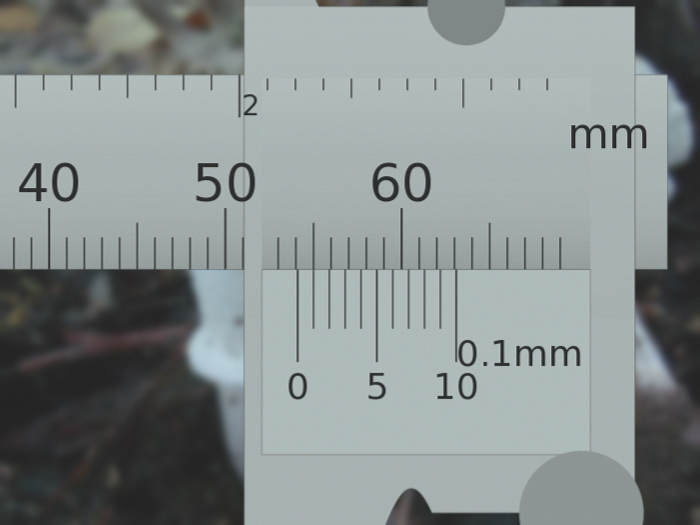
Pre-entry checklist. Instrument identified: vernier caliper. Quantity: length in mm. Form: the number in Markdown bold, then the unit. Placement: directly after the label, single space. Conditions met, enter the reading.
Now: **54.1** mm
